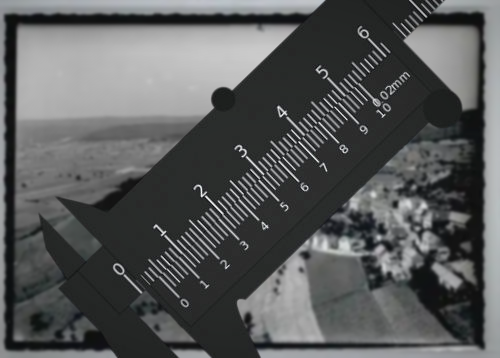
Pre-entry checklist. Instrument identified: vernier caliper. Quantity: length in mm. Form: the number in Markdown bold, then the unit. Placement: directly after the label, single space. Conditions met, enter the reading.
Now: **4.2** mm
